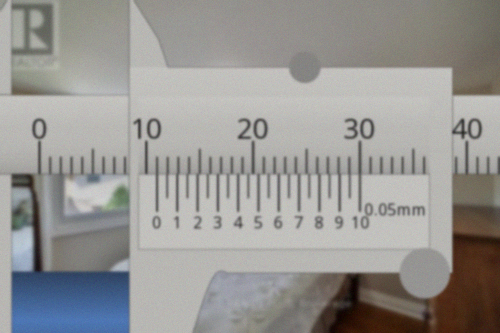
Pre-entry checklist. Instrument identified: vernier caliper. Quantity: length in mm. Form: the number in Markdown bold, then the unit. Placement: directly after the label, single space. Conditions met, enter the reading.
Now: **11.0** mm
